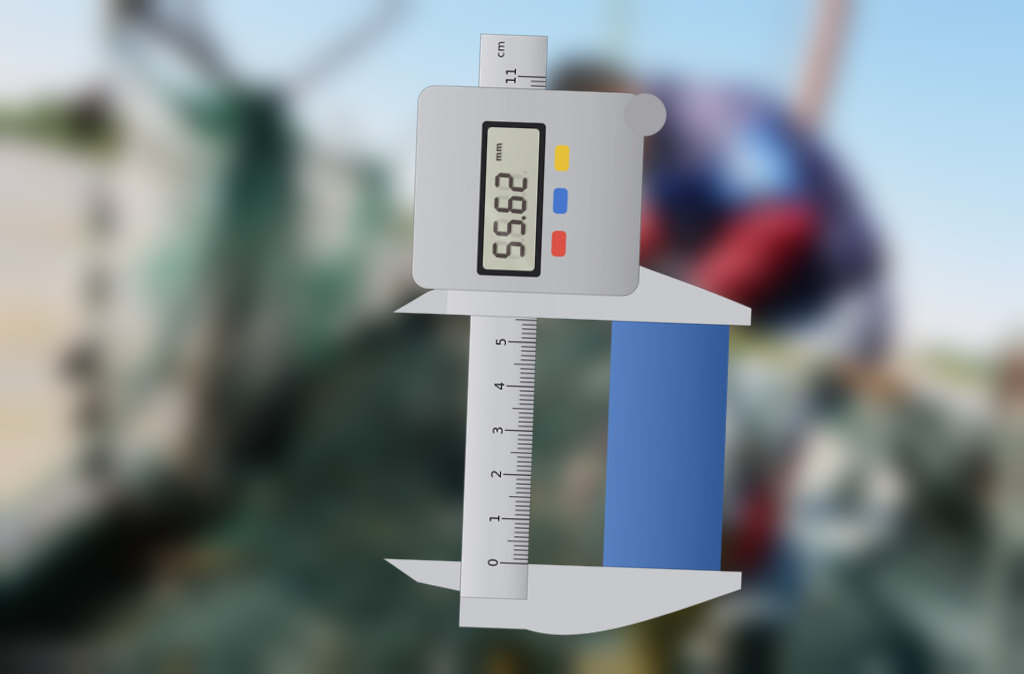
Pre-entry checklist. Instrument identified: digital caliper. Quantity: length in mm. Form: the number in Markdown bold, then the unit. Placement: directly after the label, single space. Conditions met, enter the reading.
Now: **55.62** mm
